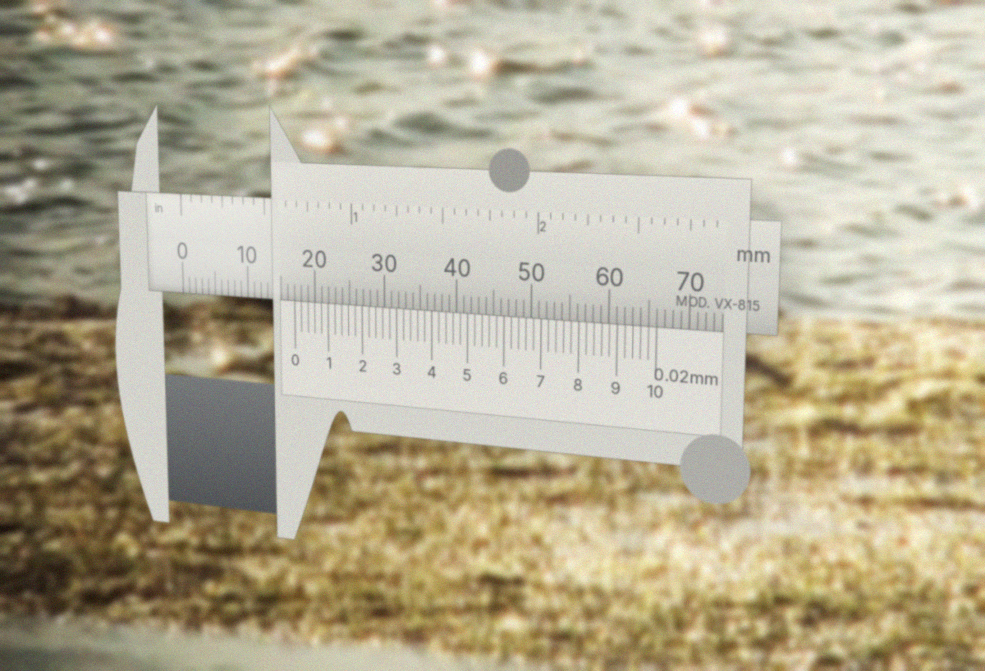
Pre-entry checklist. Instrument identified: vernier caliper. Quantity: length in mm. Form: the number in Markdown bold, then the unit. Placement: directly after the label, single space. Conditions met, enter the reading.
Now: **17.0** mm
